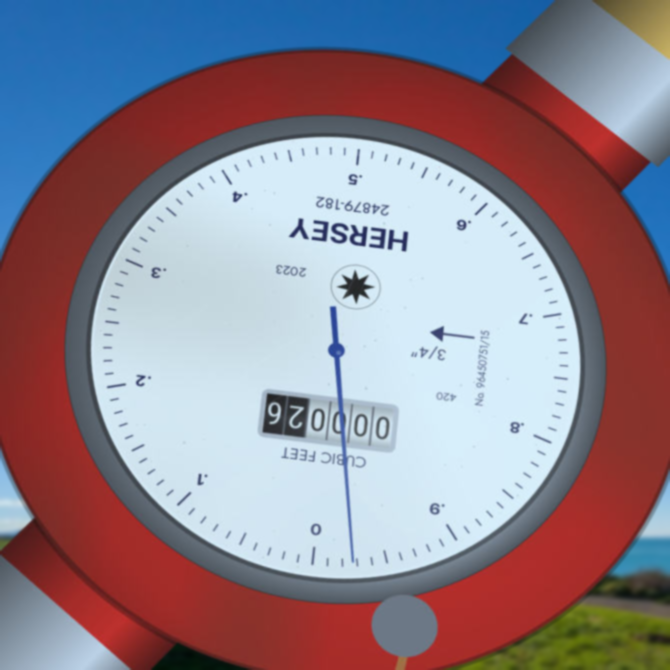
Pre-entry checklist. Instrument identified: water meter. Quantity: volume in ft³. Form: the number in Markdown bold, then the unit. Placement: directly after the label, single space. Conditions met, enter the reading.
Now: **25.97** ft³
